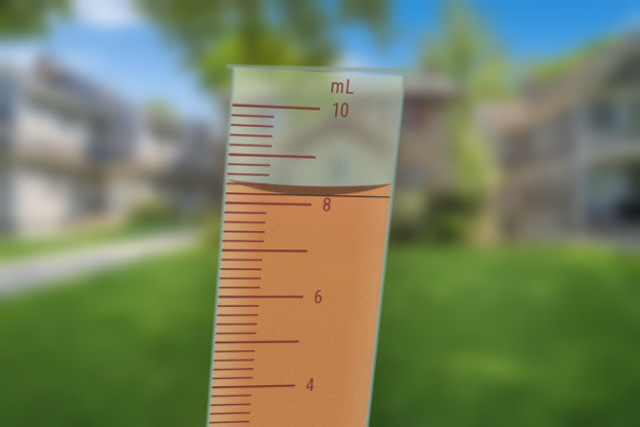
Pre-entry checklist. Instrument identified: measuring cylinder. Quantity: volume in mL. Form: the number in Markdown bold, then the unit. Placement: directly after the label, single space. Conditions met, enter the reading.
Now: **8.2** mL
